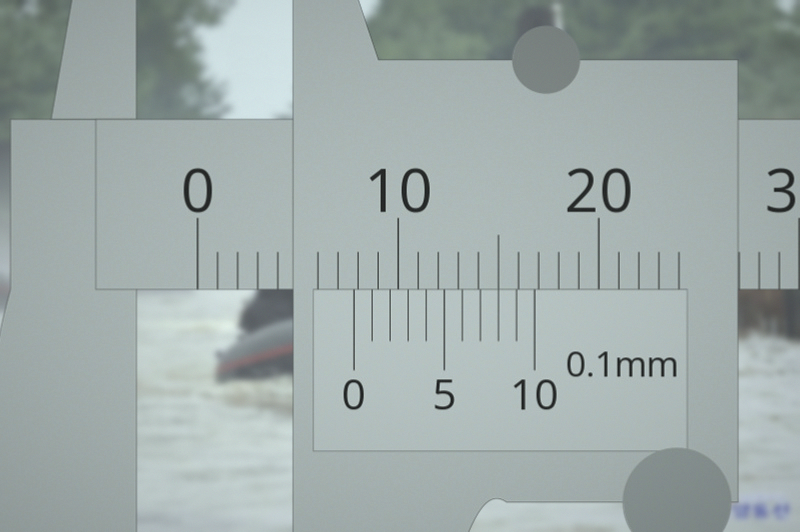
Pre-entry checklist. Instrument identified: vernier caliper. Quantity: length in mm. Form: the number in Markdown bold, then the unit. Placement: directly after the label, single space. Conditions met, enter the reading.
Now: **7.8** mm
